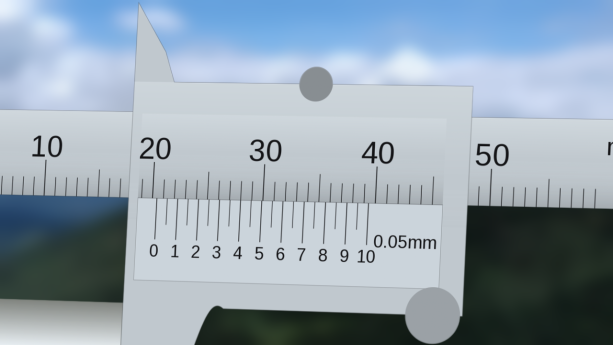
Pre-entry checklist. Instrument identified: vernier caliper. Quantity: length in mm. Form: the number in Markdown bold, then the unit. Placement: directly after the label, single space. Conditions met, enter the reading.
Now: **20.4** mm
